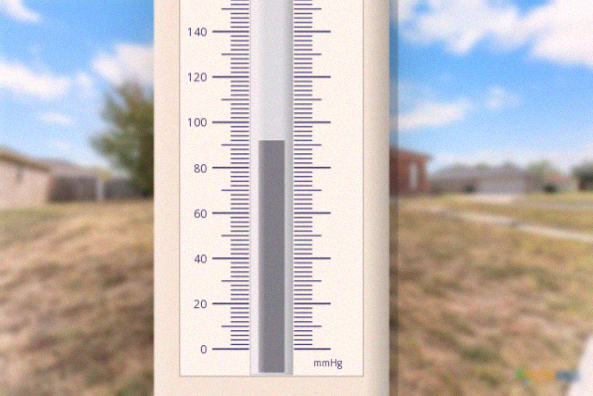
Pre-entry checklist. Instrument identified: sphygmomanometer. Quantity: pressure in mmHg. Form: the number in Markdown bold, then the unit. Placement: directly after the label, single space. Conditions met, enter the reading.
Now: **92** mmHg
